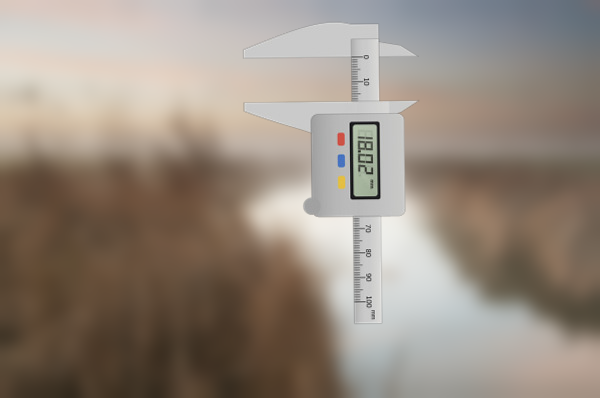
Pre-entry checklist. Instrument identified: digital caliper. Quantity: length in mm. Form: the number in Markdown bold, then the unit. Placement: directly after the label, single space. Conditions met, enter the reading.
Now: **18.02** mm
